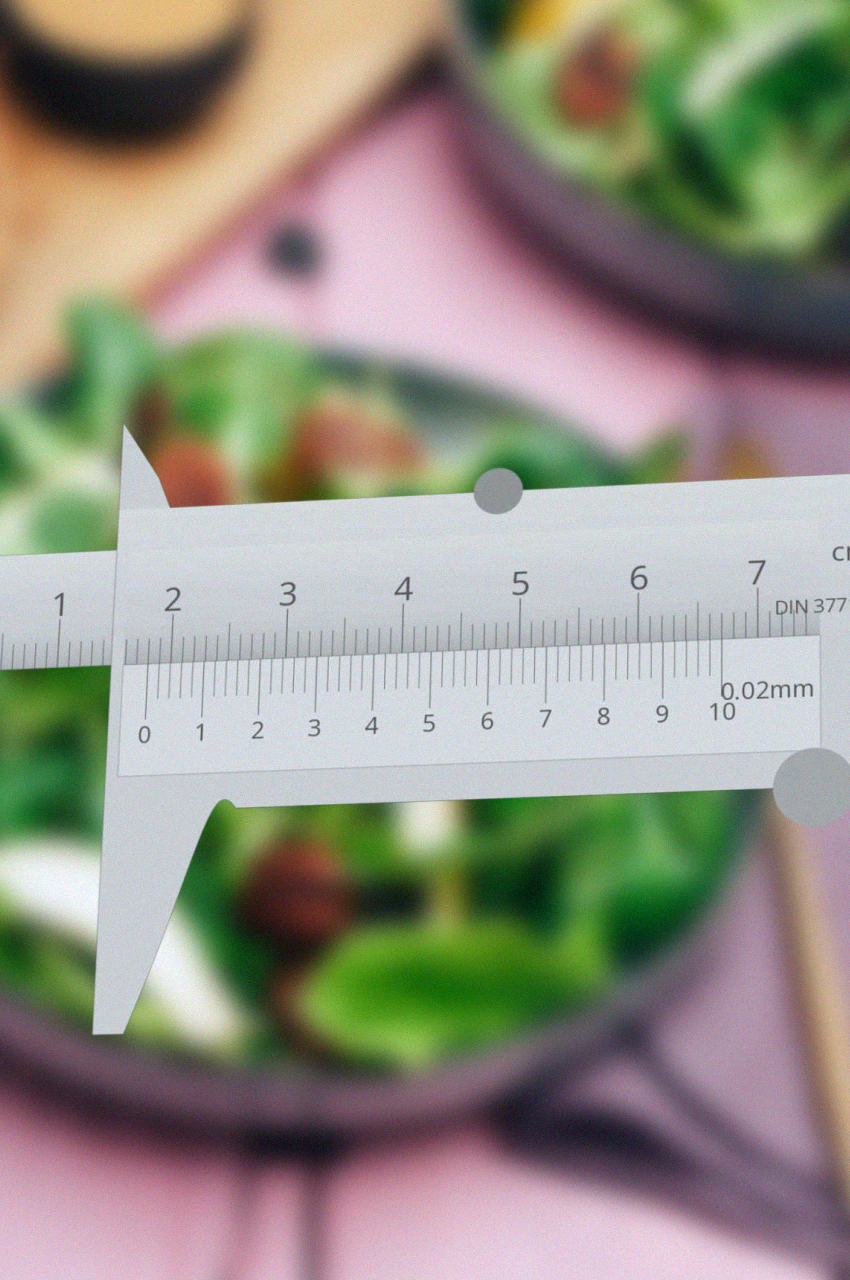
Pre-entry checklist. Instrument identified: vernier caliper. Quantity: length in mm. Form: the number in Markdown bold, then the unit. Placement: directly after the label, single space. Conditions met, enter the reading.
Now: **18.0** mm
